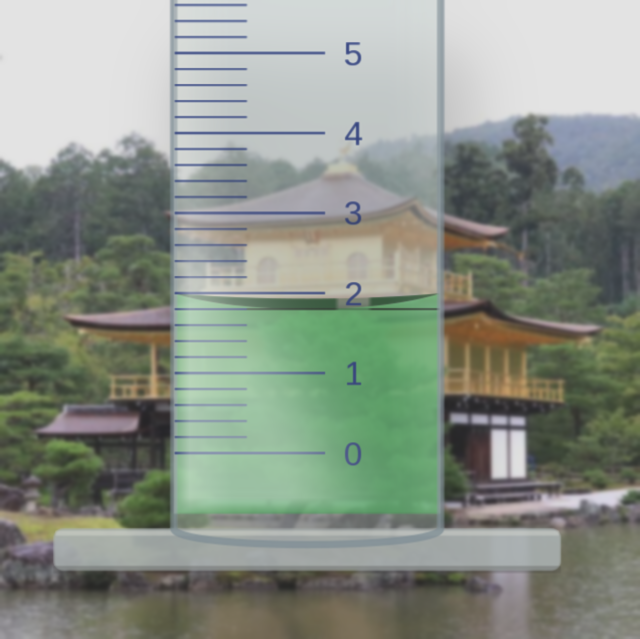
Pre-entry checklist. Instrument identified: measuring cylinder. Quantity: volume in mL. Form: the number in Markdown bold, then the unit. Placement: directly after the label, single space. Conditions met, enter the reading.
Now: **1.8** mL
